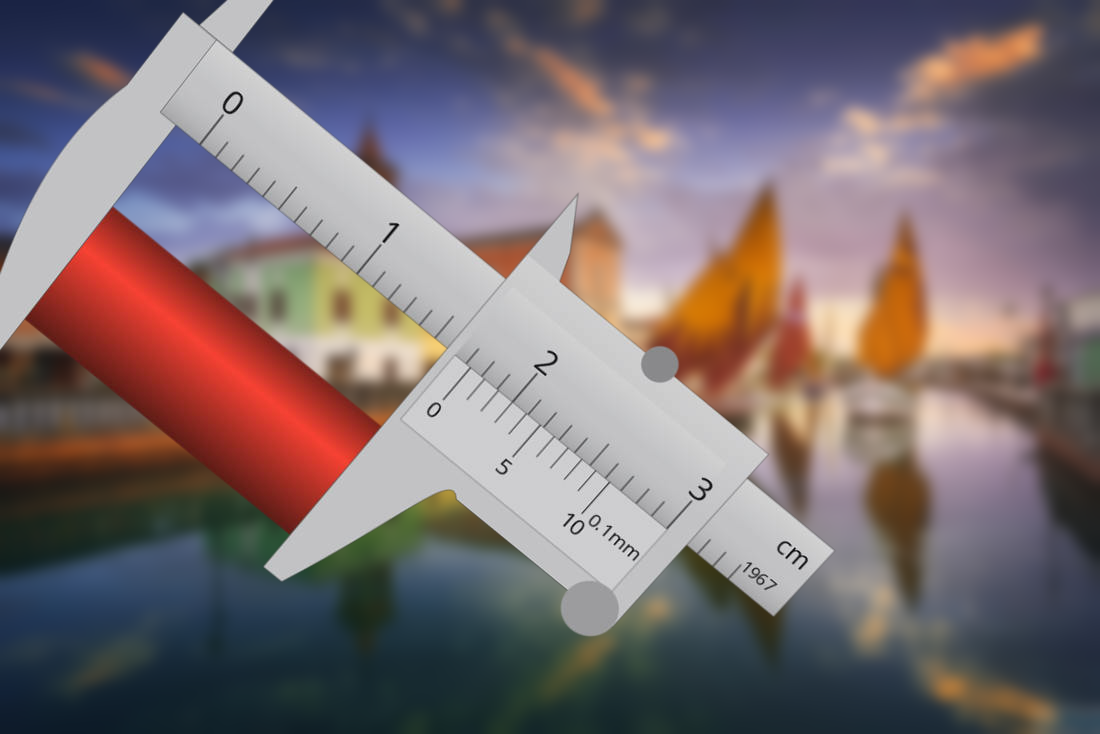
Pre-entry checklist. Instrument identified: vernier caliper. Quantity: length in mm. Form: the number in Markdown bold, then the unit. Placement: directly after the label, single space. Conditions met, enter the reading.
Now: **17.3** mm
